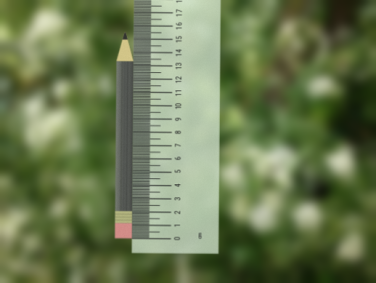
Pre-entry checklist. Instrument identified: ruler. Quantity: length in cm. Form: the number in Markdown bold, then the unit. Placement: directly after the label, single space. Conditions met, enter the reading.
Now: **15.5** cm
